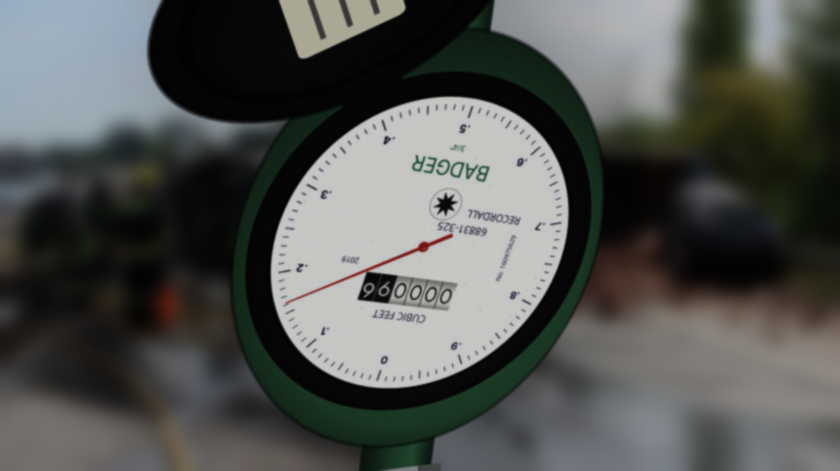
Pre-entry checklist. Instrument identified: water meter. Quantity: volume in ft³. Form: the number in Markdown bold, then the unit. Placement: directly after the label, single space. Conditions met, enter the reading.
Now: **96.16** ft³
